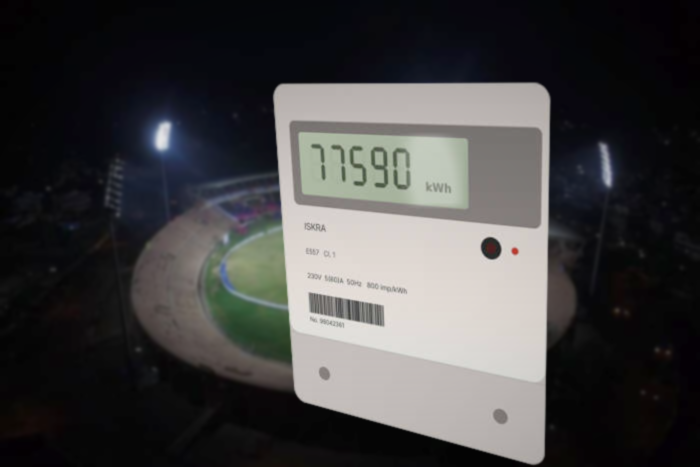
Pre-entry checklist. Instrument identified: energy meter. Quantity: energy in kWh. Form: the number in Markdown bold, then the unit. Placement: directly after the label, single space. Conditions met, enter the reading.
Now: **77590** kWh
